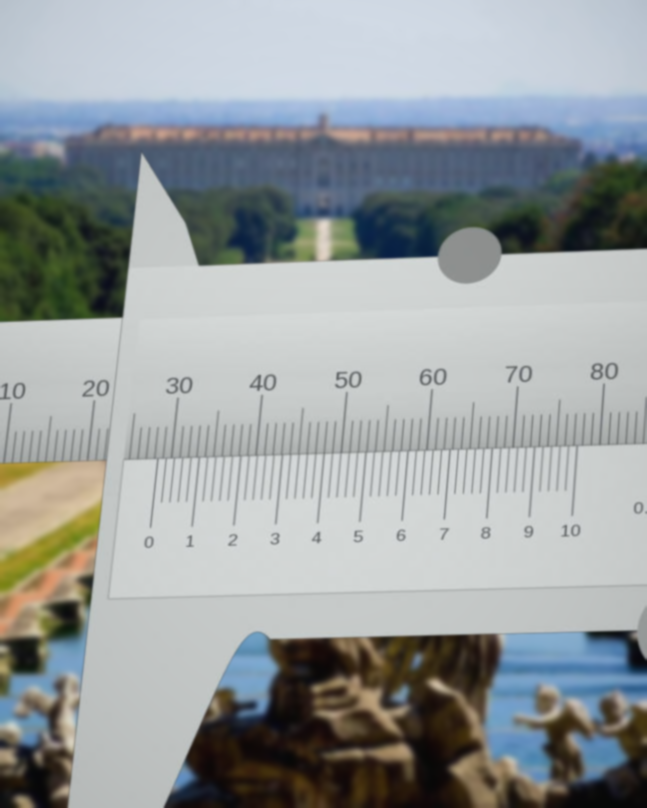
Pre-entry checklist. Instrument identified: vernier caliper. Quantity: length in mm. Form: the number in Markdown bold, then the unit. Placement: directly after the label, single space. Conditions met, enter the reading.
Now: **28.4** mm
